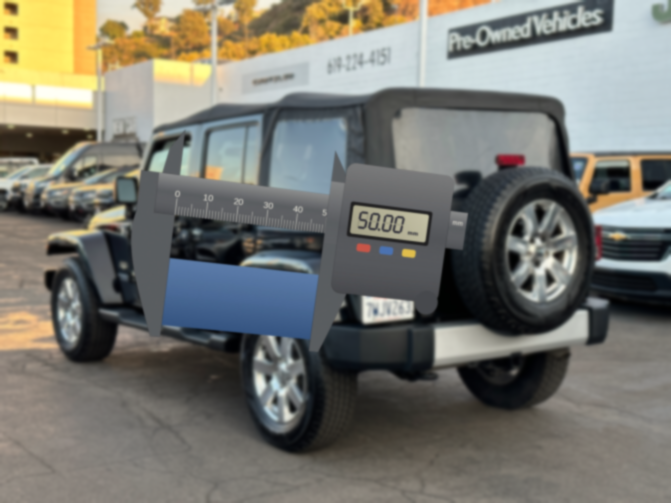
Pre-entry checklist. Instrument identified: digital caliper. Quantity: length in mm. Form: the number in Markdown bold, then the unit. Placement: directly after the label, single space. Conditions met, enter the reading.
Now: **50.00** mm
